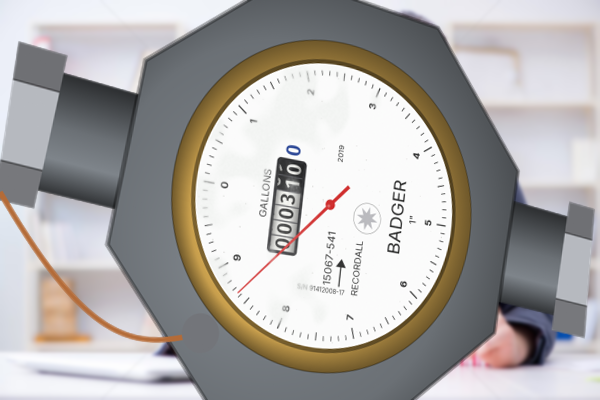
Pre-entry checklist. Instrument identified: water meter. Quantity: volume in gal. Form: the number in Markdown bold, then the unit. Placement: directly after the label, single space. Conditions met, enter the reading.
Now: **3098.6** gal
